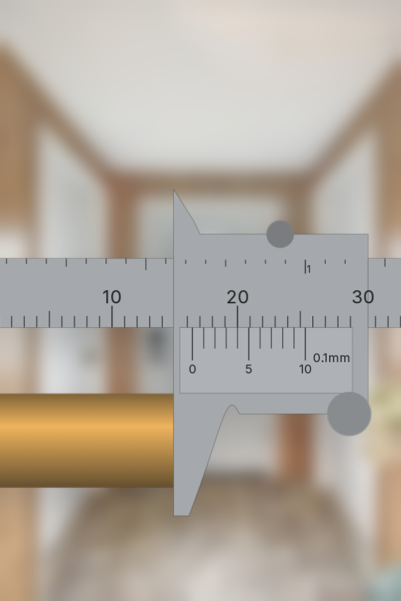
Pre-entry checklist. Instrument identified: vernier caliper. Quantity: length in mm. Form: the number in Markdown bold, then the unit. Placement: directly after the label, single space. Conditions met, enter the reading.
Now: **16.4** mm
